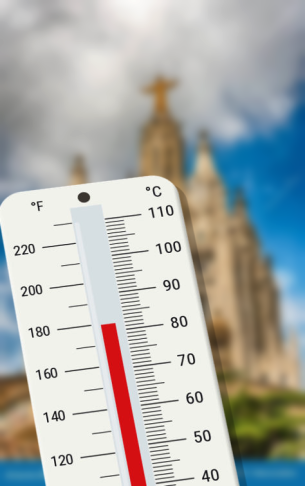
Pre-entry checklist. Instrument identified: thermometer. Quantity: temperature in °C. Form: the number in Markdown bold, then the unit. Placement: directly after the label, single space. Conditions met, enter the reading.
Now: **82** °C
